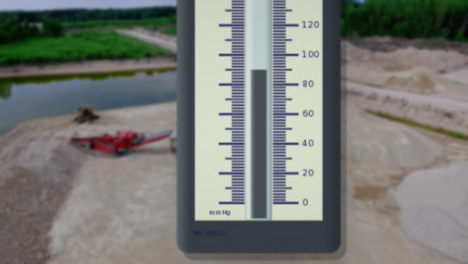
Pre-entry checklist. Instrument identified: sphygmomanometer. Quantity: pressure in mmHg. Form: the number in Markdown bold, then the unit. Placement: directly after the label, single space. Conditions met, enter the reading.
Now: **90** mmHg
